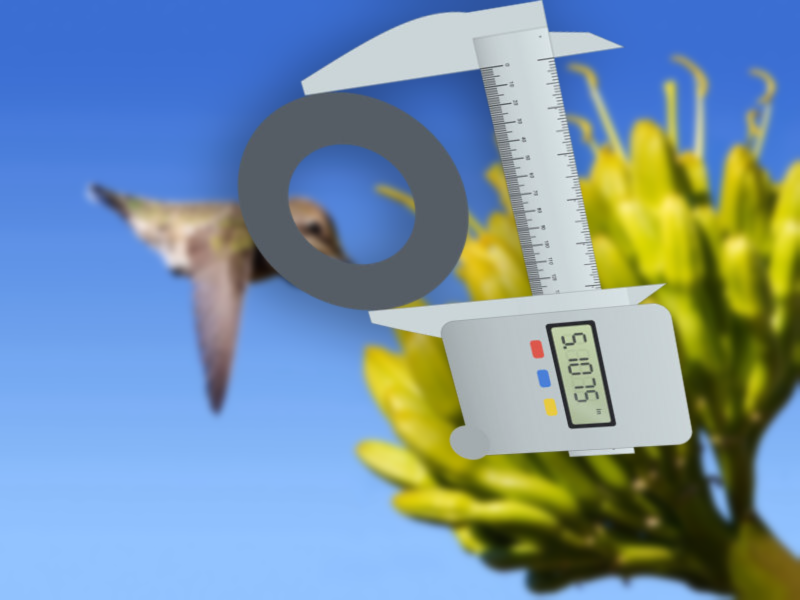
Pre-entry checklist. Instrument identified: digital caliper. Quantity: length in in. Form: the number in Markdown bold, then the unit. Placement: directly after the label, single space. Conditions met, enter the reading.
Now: **5.1075** in
